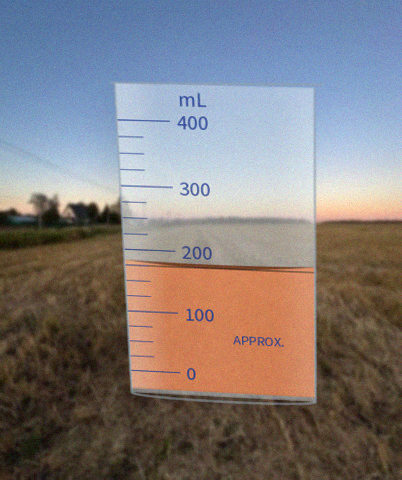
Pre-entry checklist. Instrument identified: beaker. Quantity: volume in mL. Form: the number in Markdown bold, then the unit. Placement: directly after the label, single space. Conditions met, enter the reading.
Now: **175** mL
